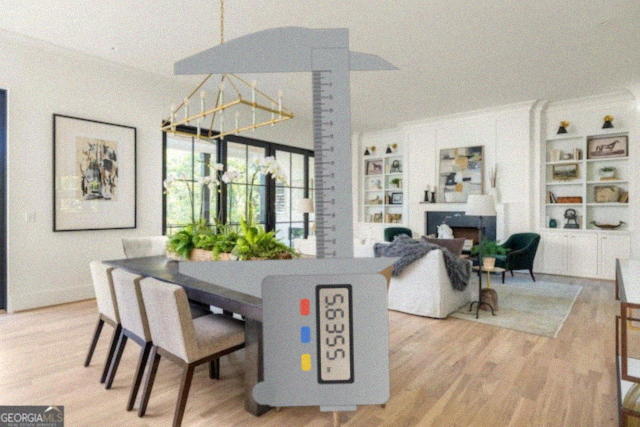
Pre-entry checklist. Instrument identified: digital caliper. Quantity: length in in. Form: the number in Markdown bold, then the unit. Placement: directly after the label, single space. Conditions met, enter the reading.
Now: **5.6355** in
